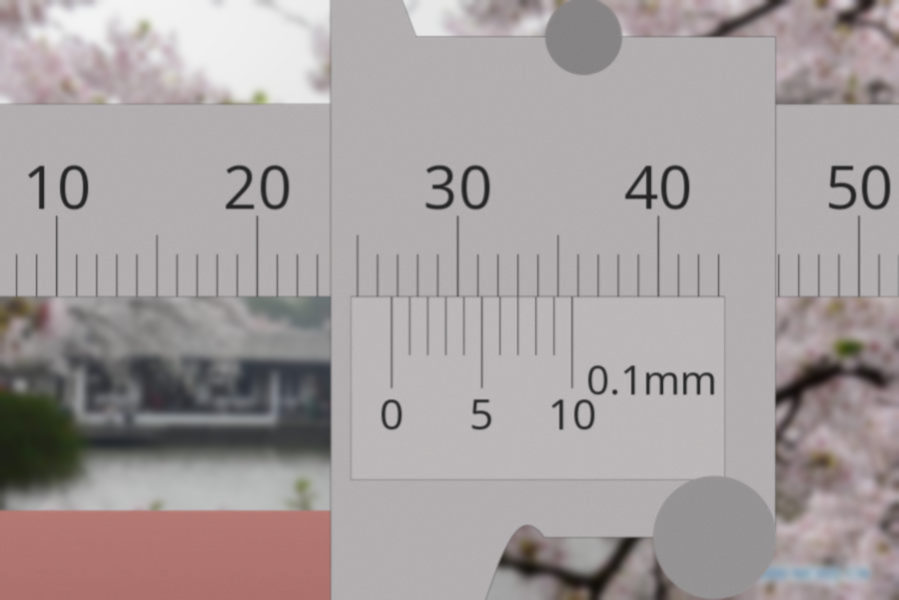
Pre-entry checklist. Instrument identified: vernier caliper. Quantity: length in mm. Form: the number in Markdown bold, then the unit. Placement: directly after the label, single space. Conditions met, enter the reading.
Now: **26.7** mm
